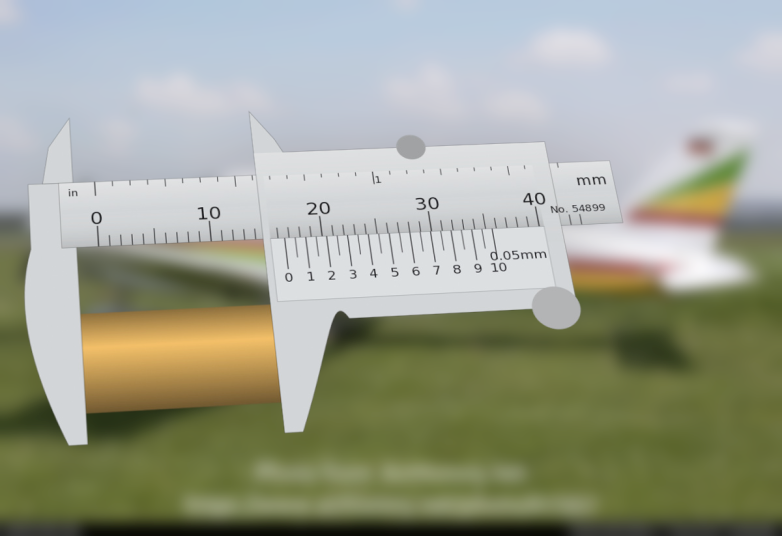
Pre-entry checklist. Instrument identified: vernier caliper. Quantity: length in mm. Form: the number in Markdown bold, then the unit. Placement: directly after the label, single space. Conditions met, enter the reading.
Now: **16.6** mm
